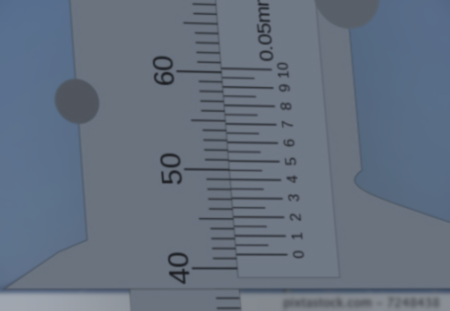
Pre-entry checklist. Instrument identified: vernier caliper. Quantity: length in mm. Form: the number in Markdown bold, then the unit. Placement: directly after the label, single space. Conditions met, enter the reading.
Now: **41.4** mm
